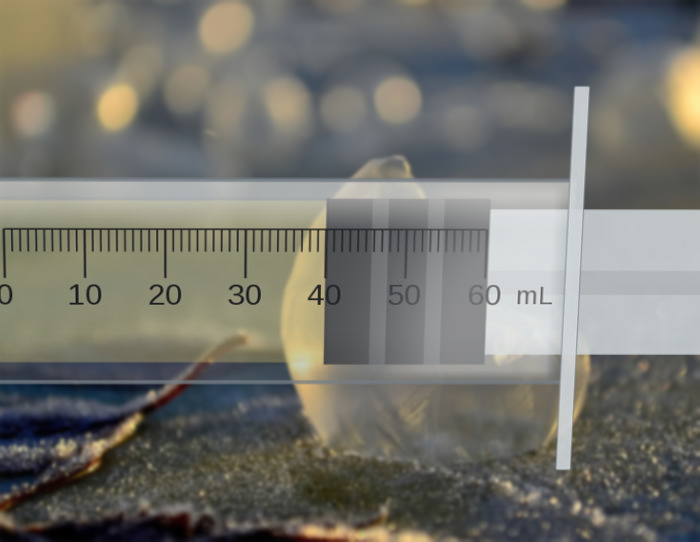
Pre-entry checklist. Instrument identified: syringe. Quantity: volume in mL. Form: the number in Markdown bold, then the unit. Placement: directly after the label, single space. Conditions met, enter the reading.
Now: **40** mL
